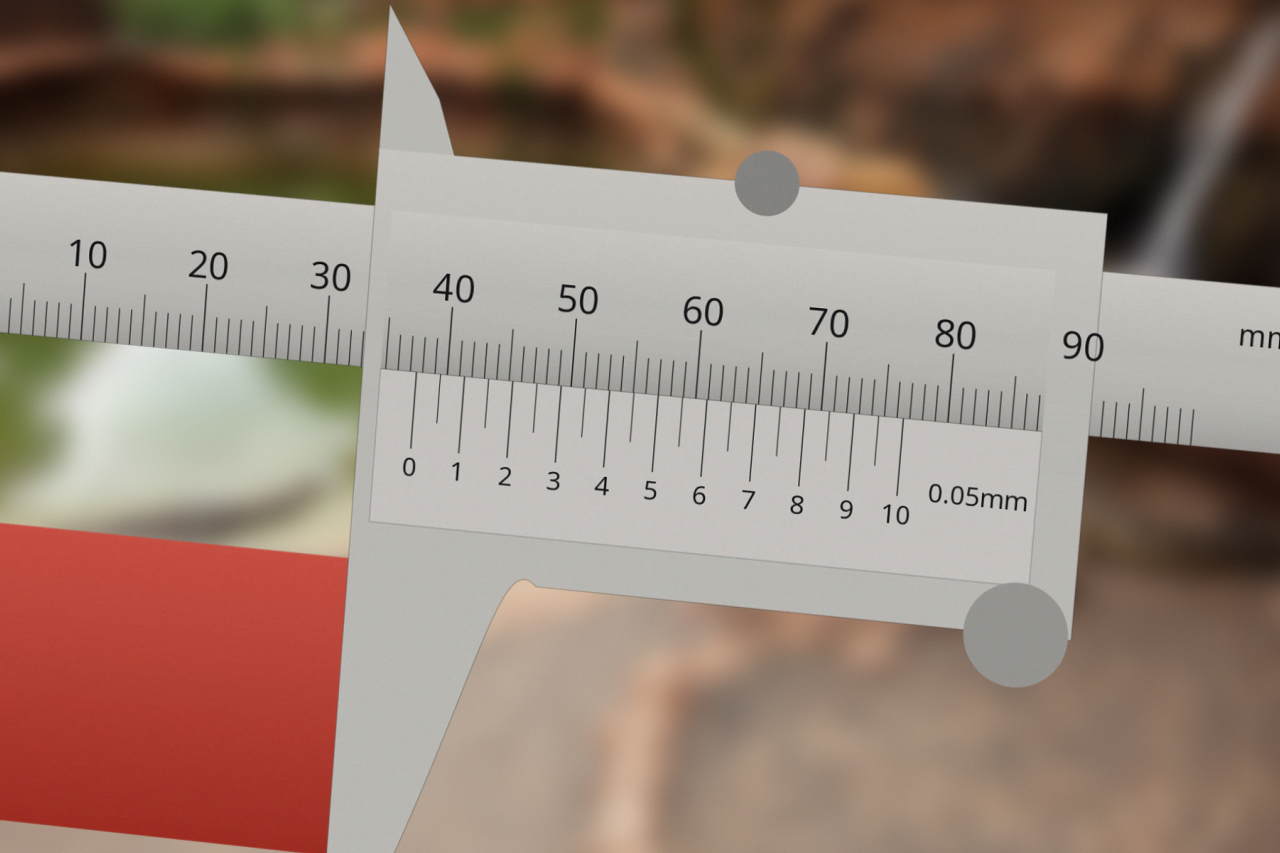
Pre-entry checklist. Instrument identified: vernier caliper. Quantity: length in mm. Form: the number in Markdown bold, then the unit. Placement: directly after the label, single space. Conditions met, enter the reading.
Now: **37.5** mm
